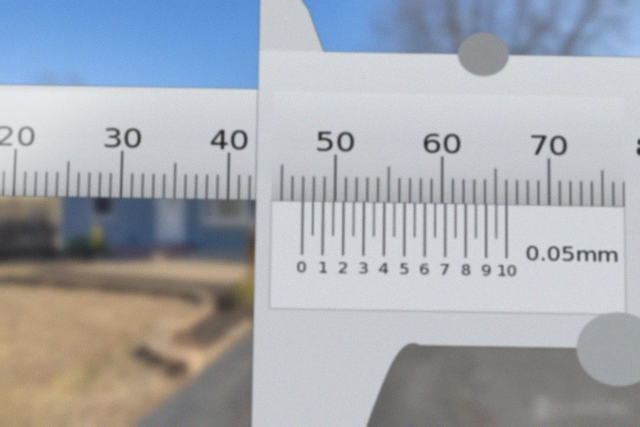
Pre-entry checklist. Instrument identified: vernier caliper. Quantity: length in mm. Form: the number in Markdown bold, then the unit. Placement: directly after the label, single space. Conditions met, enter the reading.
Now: **47.0** mm
